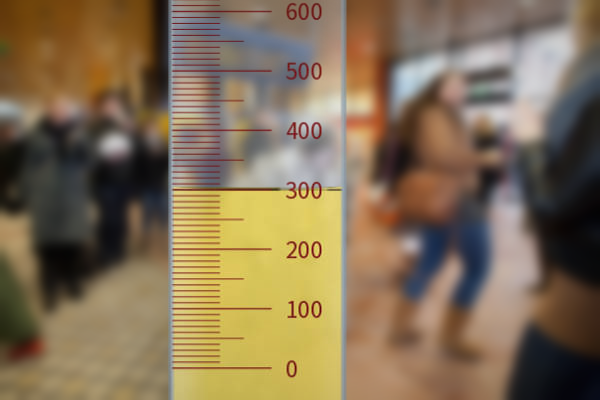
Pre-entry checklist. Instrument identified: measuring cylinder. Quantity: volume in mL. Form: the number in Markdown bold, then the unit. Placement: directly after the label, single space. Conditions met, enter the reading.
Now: **300** mL
